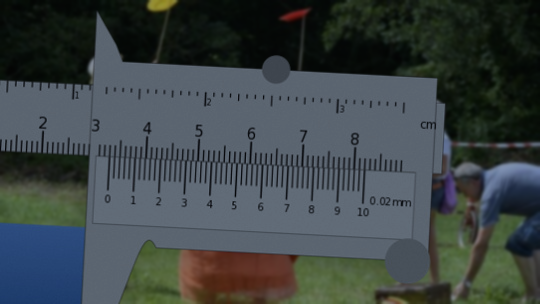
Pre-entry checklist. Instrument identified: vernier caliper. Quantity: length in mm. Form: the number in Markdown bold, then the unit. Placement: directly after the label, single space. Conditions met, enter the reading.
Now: **33.0** mm
